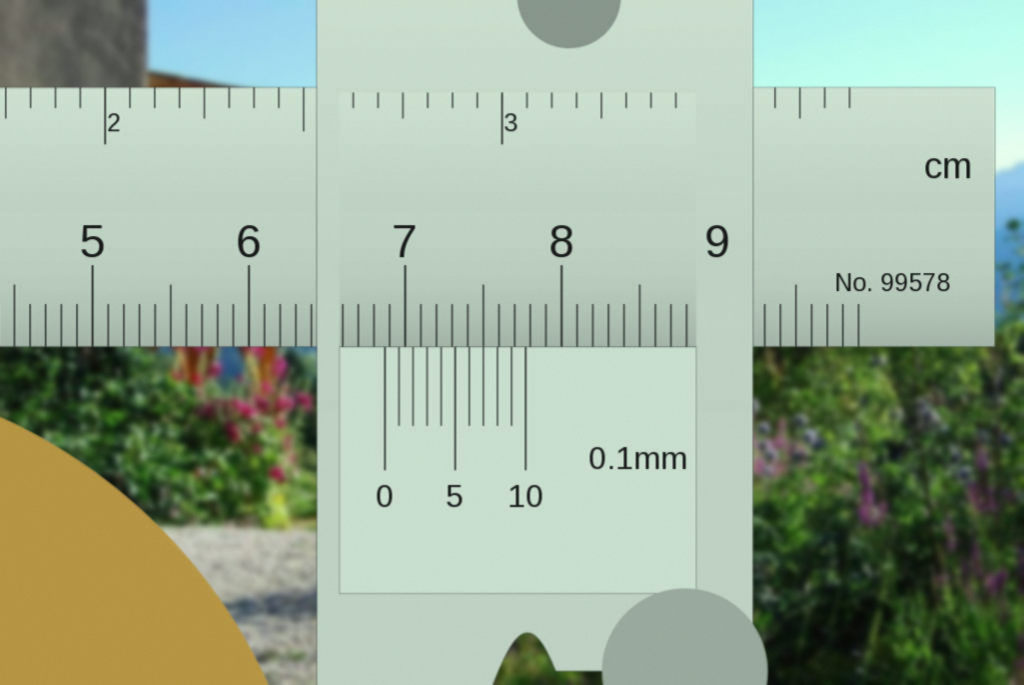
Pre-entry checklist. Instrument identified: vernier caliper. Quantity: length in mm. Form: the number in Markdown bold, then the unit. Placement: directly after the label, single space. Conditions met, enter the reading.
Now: **68.7** mm
